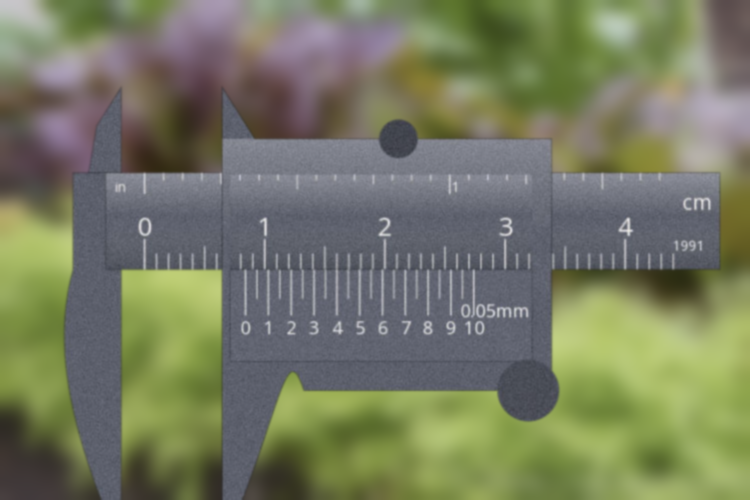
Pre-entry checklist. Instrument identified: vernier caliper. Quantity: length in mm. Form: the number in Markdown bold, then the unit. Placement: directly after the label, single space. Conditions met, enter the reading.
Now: **8.4** mm
